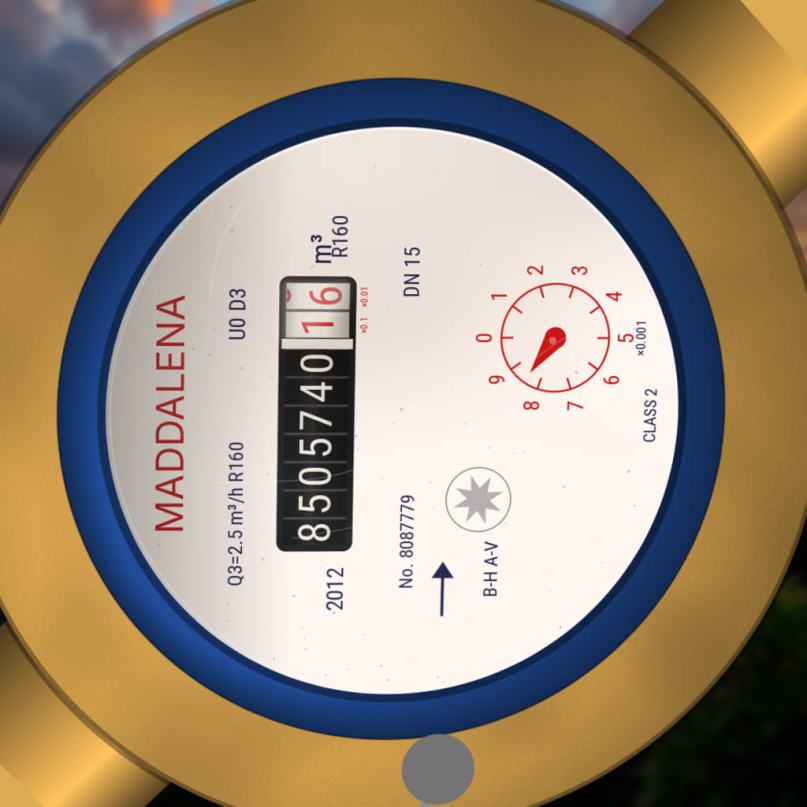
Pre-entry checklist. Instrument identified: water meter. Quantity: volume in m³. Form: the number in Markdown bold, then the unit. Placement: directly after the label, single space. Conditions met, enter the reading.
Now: **8505740.158** m³
